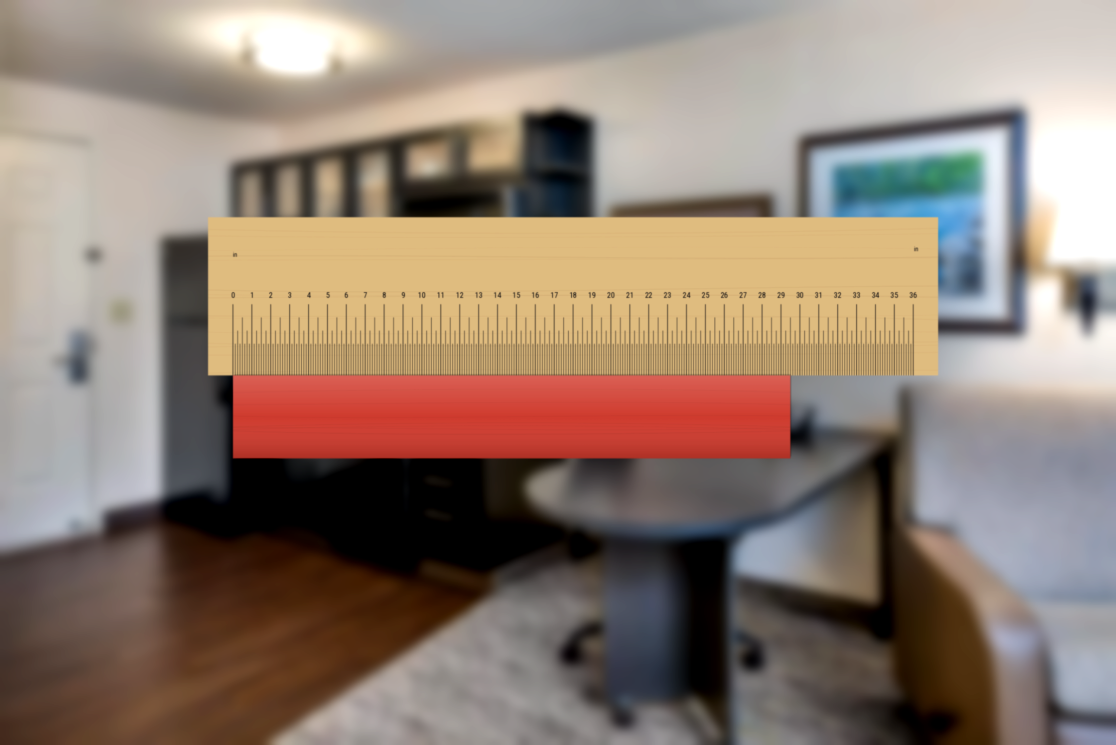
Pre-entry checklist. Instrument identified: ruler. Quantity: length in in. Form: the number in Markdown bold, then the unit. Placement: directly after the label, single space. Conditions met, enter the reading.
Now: **29.5** in
